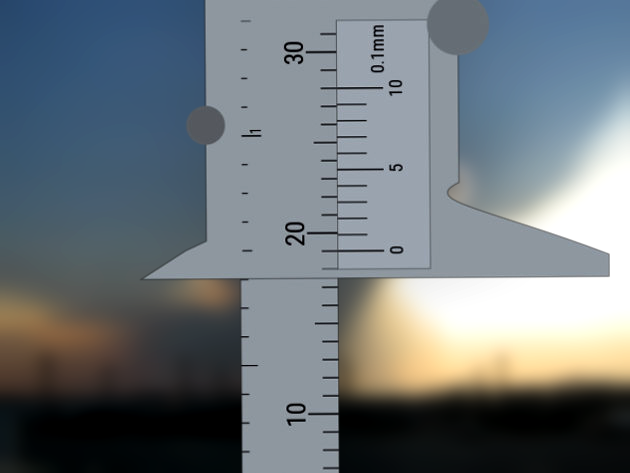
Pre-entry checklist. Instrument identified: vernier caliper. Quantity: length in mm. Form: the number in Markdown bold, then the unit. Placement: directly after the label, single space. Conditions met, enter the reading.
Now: **19.0** mm
